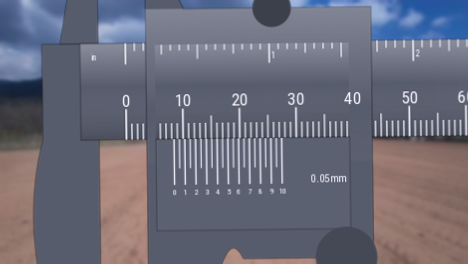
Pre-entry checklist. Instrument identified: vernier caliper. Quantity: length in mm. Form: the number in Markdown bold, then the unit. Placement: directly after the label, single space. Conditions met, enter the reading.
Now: **8.4** mm
